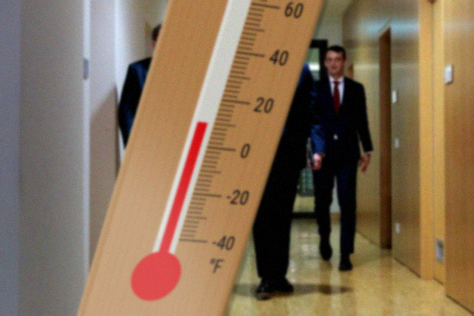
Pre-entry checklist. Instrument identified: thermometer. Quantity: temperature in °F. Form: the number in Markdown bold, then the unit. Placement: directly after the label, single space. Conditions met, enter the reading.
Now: **10** °F
